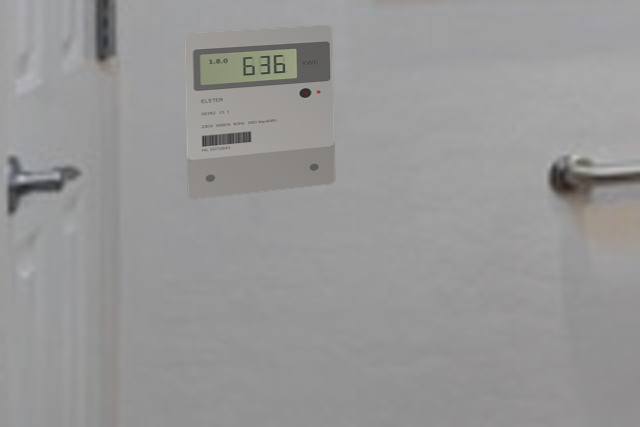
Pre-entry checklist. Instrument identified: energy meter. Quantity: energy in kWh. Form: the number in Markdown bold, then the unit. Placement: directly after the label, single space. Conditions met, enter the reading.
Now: **636** kWh
